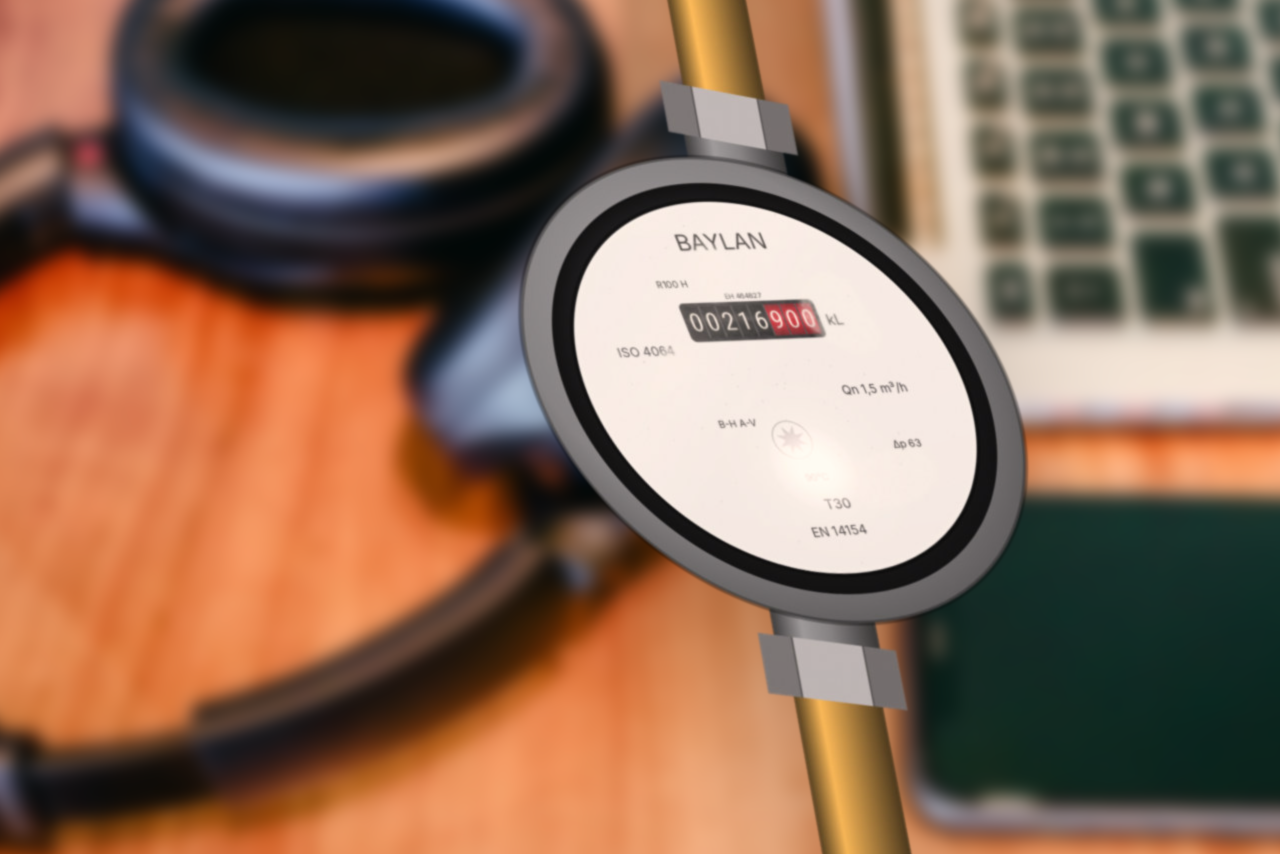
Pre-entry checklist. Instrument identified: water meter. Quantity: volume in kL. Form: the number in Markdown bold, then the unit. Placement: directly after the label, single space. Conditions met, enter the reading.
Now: **216.900** kL
